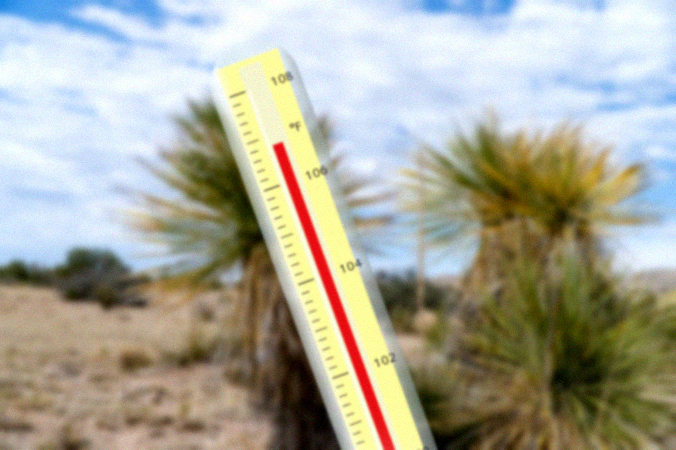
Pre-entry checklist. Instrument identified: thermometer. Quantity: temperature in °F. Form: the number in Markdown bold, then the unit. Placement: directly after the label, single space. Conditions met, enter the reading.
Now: **106.8** °F
